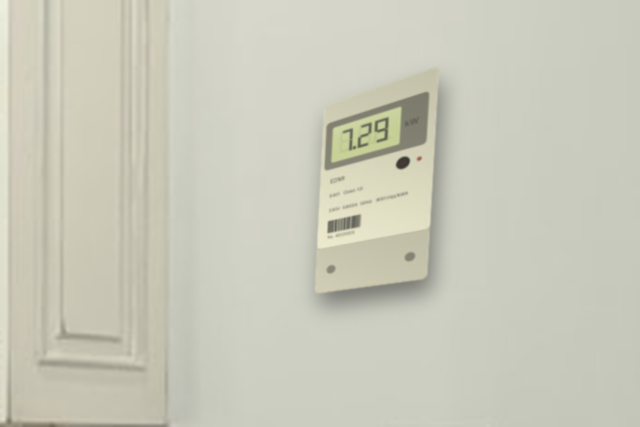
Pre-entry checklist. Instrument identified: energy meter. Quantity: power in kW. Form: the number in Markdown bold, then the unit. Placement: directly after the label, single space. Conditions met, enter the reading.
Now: **7.29** kW
